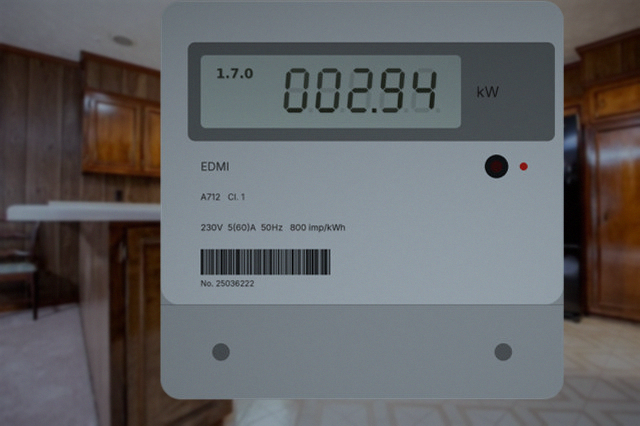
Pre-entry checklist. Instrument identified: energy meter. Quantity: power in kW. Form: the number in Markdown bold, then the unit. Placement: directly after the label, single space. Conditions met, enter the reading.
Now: **2.94** kW
